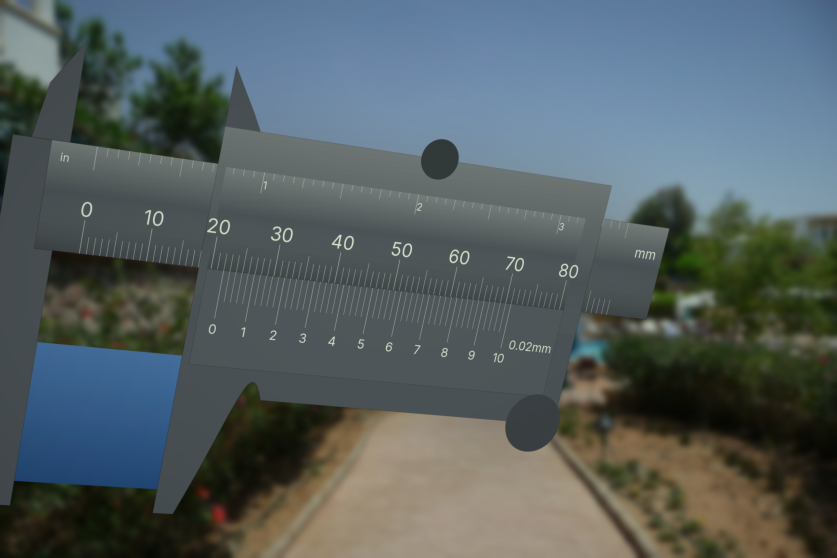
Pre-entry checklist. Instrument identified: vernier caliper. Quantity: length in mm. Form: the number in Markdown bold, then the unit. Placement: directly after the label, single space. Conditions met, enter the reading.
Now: **22.0** mm
